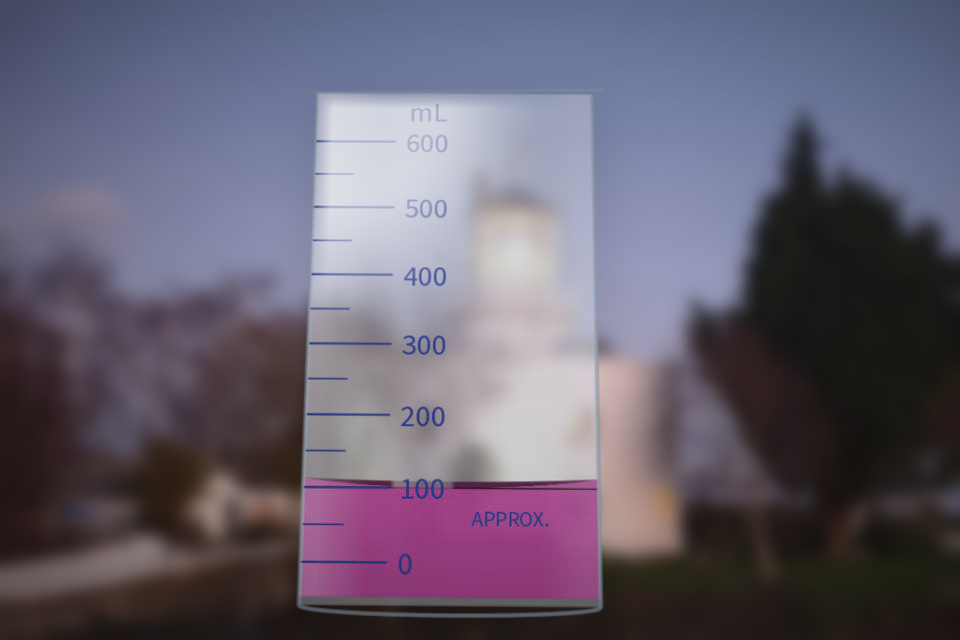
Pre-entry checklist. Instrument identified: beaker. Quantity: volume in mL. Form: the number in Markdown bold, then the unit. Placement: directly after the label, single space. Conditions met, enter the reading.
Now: **100** mL
